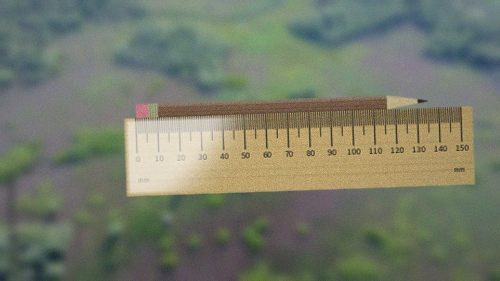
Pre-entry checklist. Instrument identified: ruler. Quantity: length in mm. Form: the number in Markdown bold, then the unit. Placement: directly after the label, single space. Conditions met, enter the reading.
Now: **135** mm
